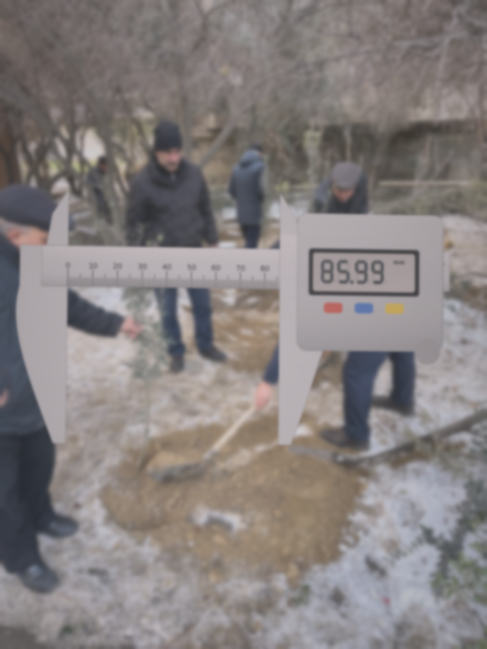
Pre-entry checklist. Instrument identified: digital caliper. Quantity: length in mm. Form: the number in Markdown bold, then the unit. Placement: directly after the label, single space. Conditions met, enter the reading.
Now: **85.99** mm
